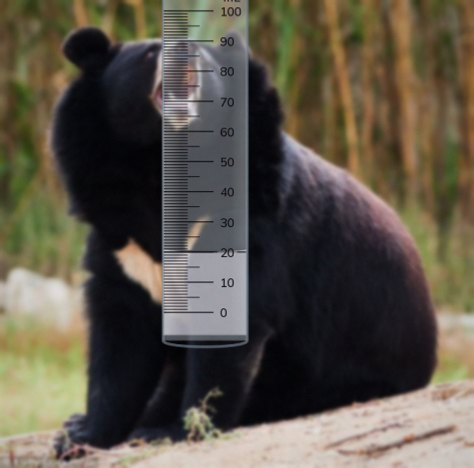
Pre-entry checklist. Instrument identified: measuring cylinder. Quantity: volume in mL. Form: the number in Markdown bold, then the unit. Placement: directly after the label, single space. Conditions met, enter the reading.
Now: **20** mL
